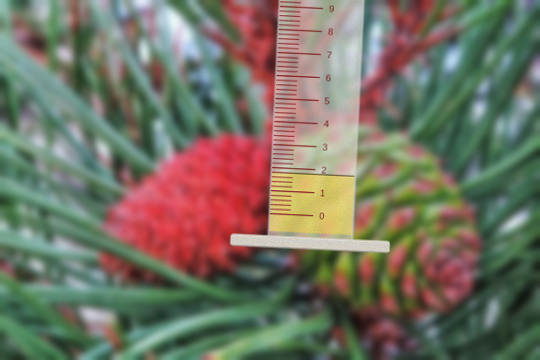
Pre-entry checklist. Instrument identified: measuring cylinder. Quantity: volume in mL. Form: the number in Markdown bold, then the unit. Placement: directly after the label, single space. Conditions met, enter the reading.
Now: **1.8** mL
